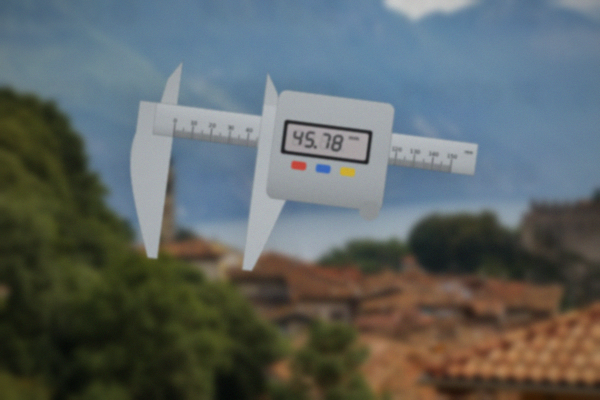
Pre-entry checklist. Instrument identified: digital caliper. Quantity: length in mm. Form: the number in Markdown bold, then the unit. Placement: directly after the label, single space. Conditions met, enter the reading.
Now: **45.78** mm
